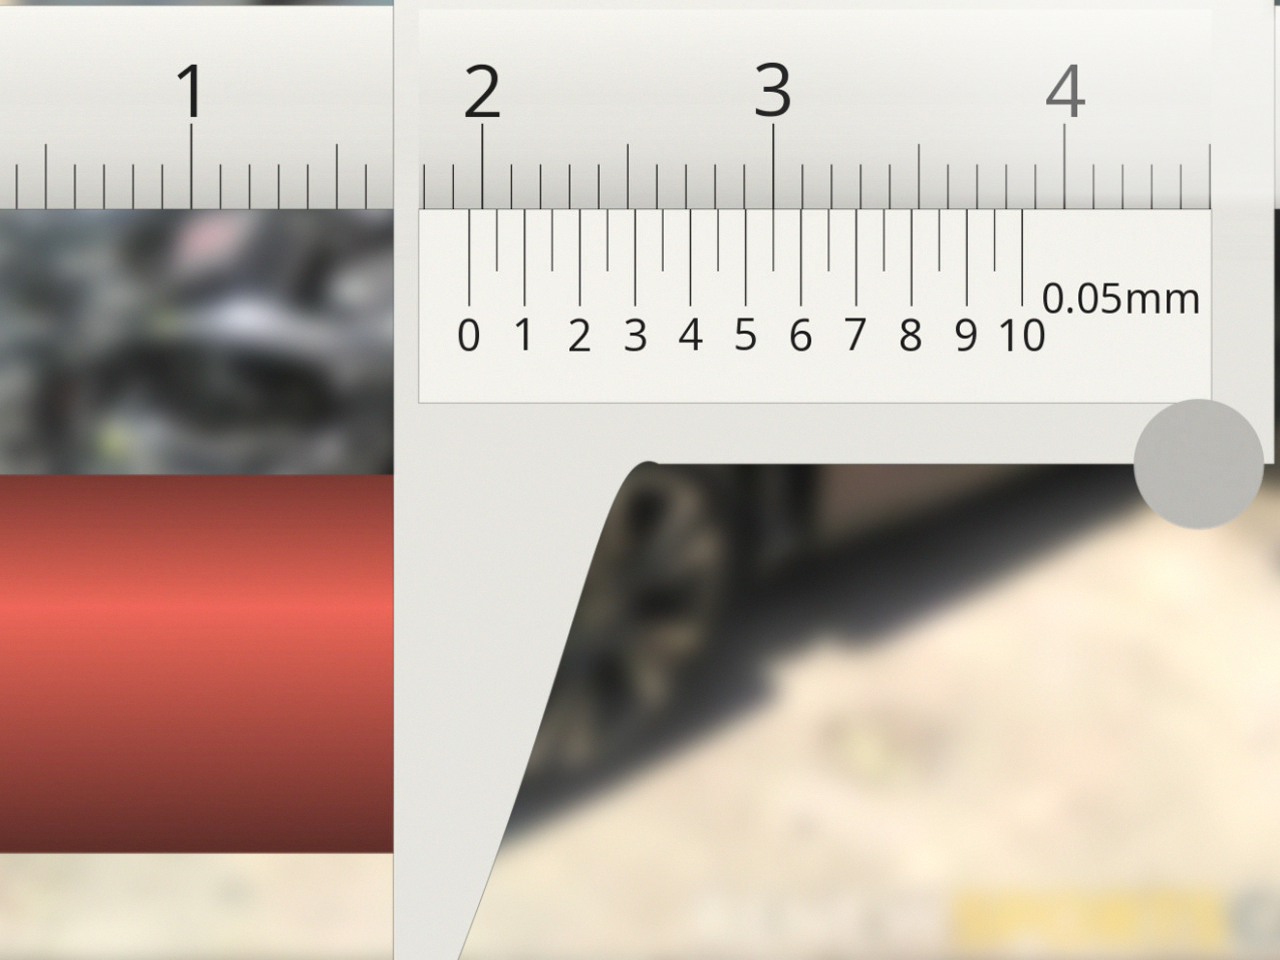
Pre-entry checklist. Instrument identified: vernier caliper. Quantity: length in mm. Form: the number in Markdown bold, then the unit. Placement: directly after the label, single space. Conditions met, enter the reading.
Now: **19.55** mm
